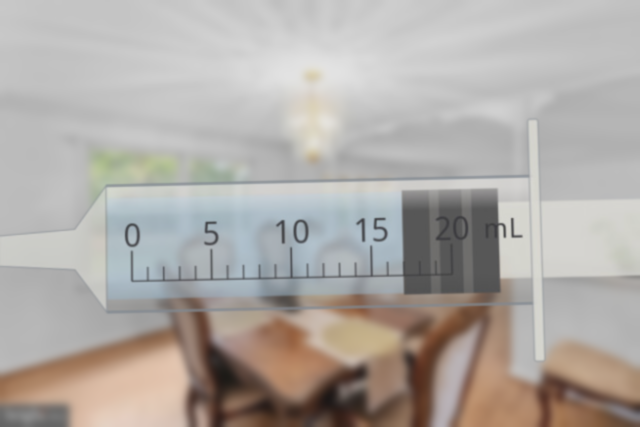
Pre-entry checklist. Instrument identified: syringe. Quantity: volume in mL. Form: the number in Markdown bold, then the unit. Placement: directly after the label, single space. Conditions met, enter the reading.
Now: **17** mL
